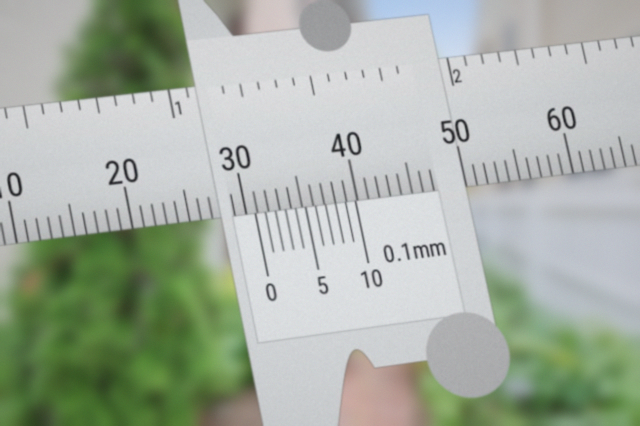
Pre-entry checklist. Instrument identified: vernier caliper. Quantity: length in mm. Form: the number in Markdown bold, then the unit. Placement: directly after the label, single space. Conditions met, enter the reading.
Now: **30.8** mm
